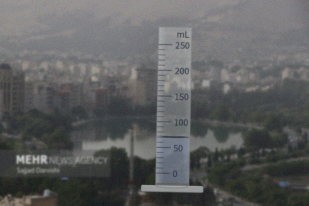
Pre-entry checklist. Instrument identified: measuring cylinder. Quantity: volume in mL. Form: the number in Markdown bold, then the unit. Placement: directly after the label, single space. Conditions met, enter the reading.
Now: **70** mL
